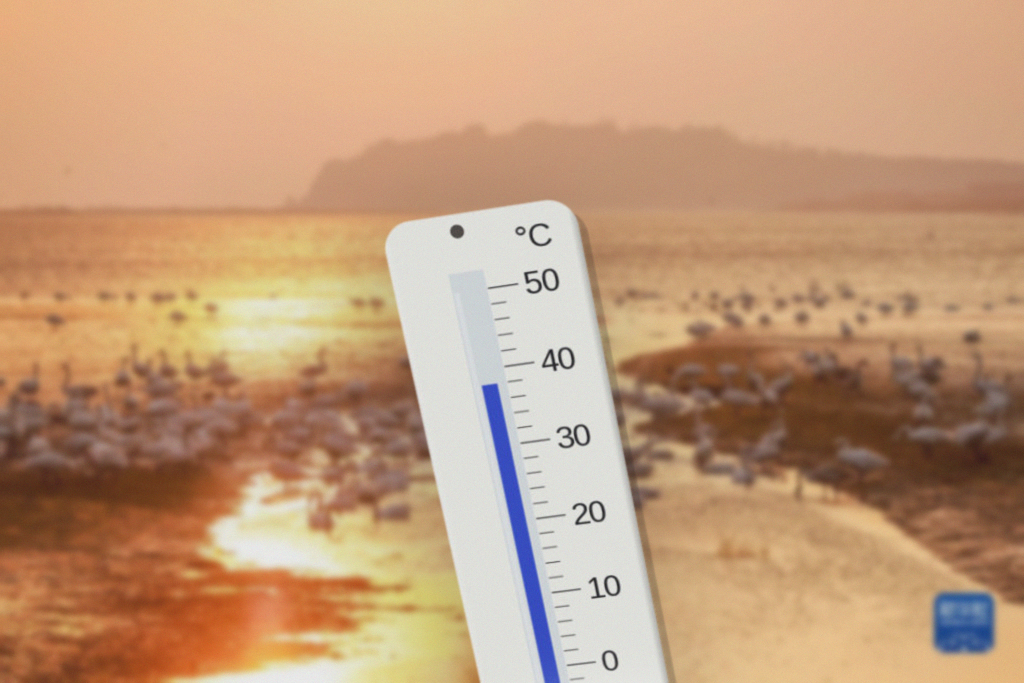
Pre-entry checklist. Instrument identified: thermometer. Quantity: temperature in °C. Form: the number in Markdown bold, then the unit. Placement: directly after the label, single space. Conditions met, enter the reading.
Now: **38** °C
